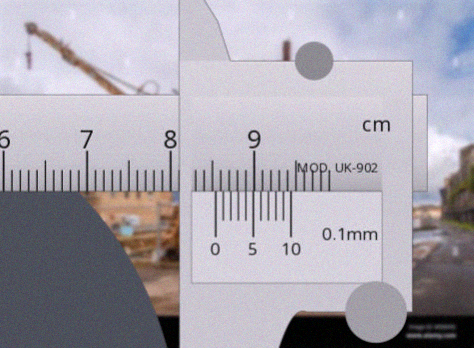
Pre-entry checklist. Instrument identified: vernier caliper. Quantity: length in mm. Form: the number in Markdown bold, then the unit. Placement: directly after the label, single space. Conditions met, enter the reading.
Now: **85.4** mm
